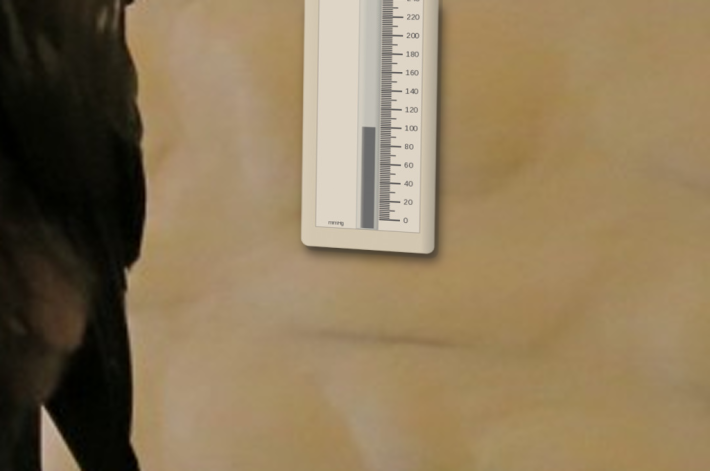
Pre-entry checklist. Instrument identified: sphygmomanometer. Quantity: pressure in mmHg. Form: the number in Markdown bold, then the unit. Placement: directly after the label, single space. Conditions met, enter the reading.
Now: **100** mmHg
